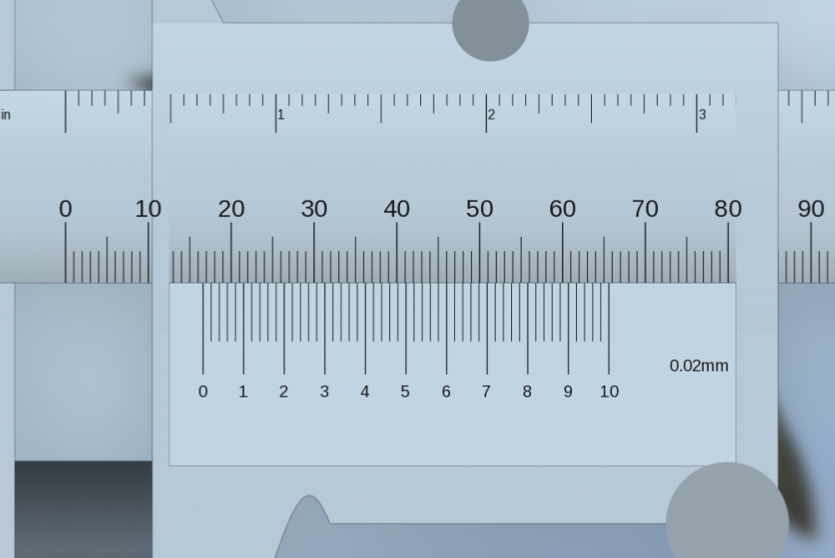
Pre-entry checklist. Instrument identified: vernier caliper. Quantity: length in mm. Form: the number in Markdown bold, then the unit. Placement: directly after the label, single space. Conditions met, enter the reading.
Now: **16.6** mm
